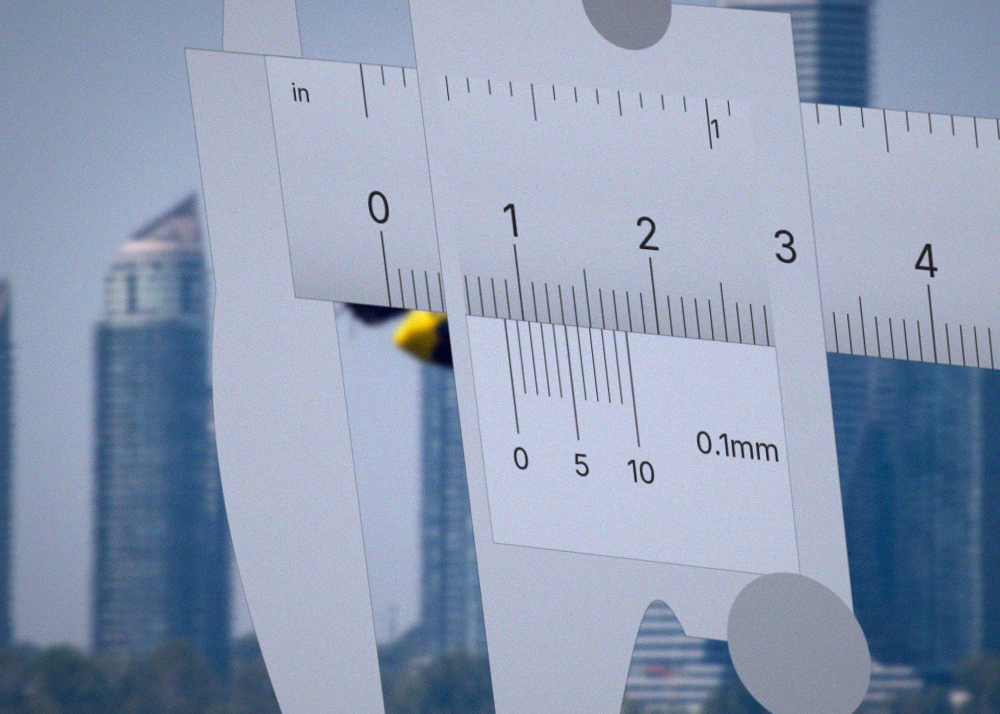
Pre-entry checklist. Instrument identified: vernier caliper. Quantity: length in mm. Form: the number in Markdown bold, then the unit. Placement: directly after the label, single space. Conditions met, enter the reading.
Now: **8.6** mm
